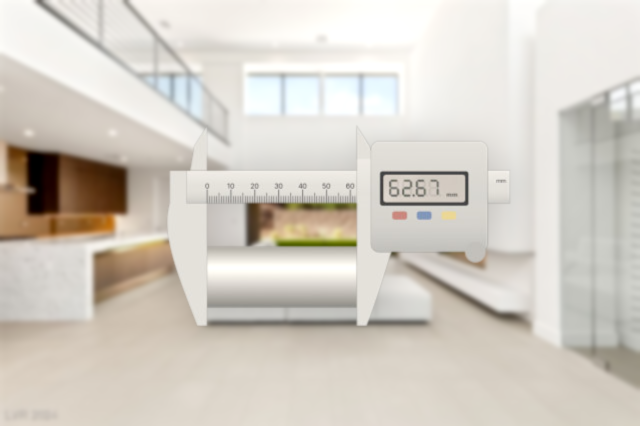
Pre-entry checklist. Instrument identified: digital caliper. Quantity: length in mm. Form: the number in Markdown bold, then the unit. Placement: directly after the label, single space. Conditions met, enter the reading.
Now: **62.67** mm
